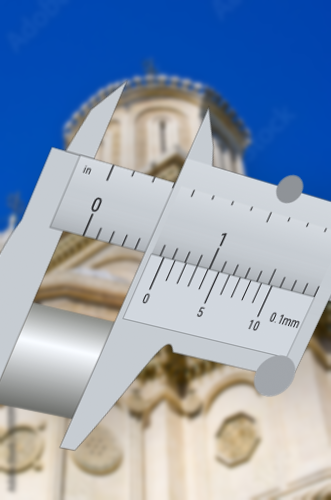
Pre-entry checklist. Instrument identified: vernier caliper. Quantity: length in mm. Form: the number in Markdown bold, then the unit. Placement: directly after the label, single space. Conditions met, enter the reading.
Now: **6.3** mm
